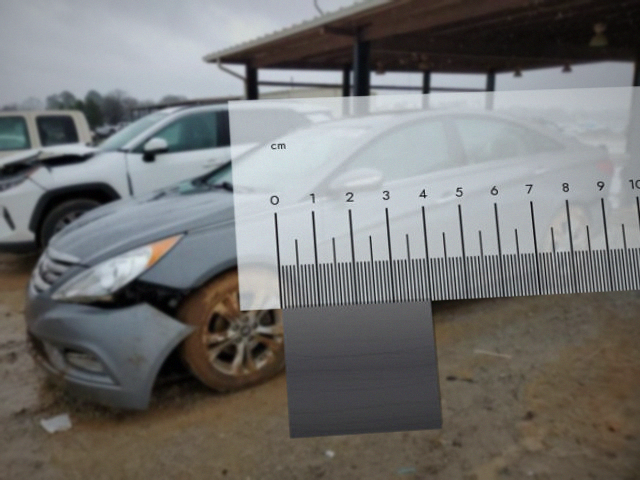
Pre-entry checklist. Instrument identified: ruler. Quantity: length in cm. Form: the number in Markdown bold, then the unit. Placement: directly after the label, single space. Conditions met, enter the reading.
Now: **4** cm
